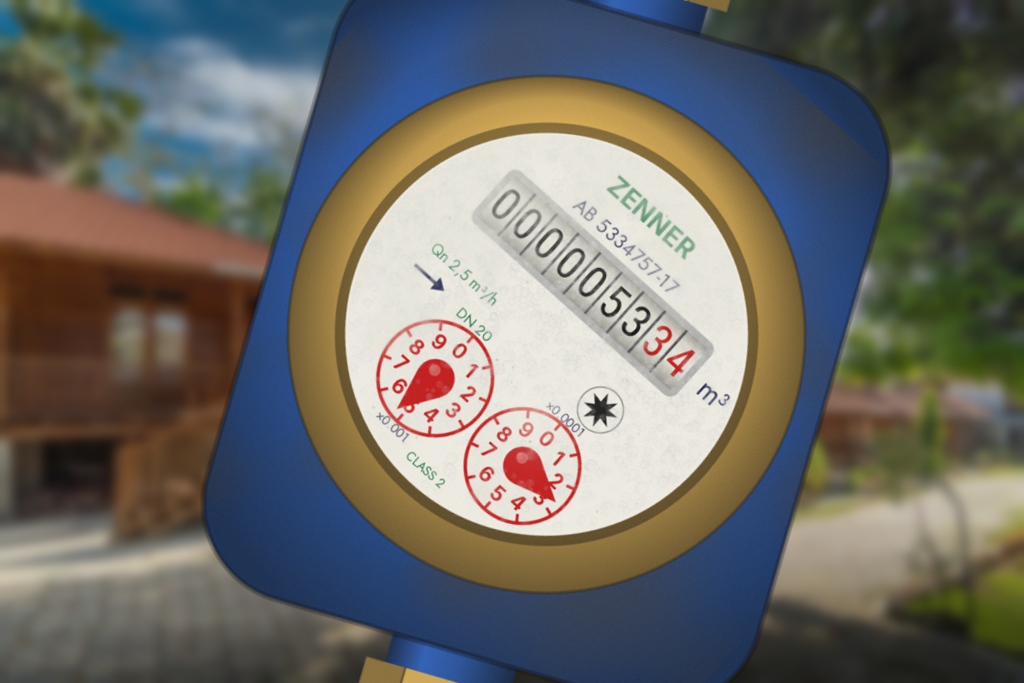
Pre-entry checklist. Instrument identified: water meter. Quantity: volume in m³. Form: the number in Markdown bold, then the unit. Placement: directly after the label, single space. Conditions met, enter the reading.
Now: **53.3452** m³
